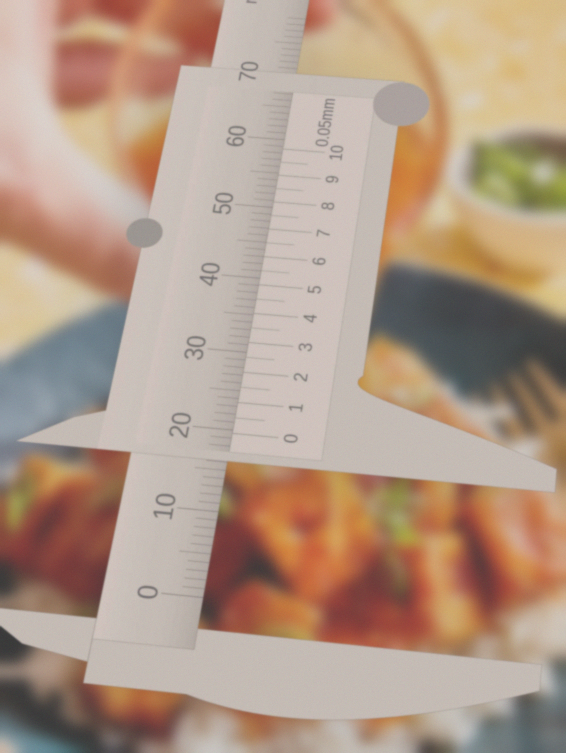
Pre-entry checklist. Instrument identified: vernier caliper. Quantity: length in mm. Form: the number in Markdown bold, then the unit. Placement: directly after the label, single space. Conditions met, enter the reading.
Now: **19.6** mm
